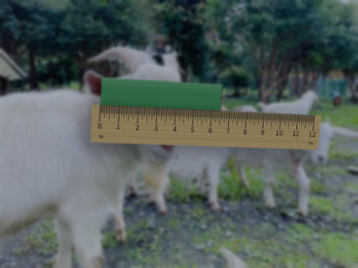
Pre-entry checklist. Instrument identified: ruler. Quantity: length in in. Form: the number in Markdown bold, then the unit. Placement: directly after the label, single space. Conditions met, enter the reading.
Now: **6.5** in
